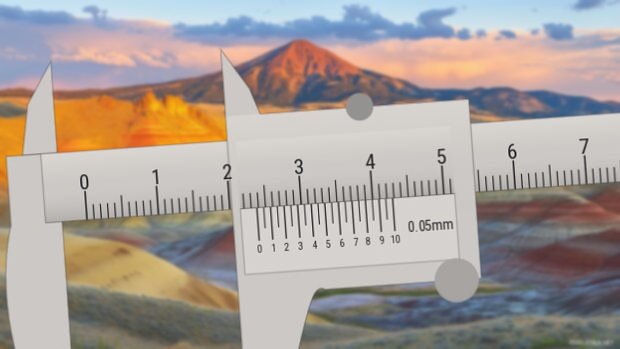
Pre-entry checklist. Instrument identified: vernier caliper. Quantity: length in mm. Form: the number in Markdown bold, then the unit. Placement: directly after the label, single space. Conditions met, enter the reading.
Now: **23.8** mm
